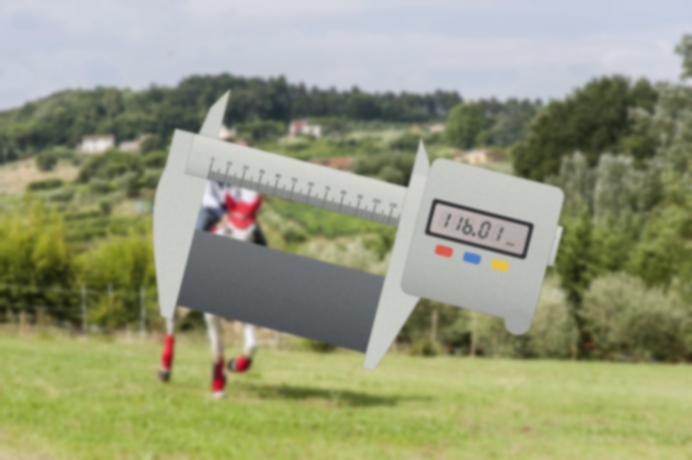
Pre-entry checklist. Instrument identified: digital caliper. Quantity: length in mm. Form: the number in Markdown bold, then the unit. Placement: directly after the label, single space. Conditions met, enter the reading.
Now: **116.01** mm
